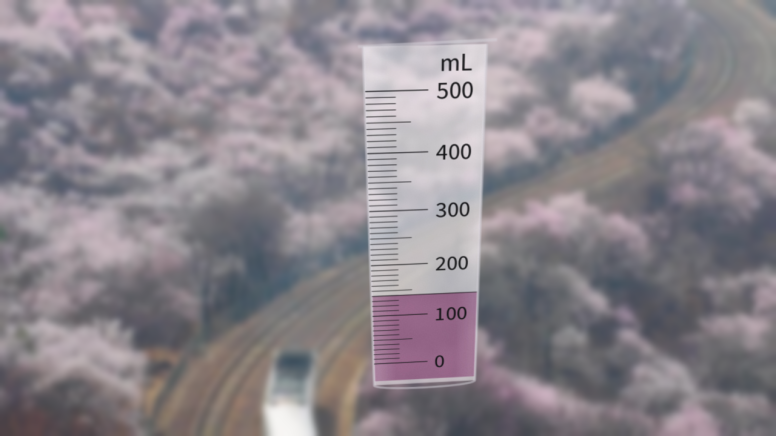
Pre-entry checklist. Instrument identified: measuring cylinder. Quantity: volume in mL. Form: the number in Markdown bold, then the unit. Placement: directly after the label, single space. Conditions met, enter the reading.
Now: **140** mL
